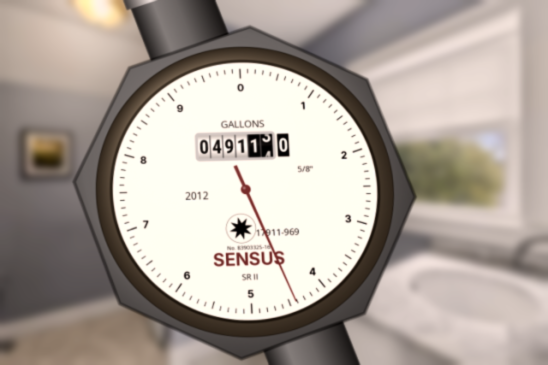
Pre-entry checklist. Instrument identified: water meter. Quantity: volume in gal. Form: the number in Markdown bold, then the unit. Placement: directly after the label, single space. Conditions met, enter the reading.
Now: **491134.4** gal
